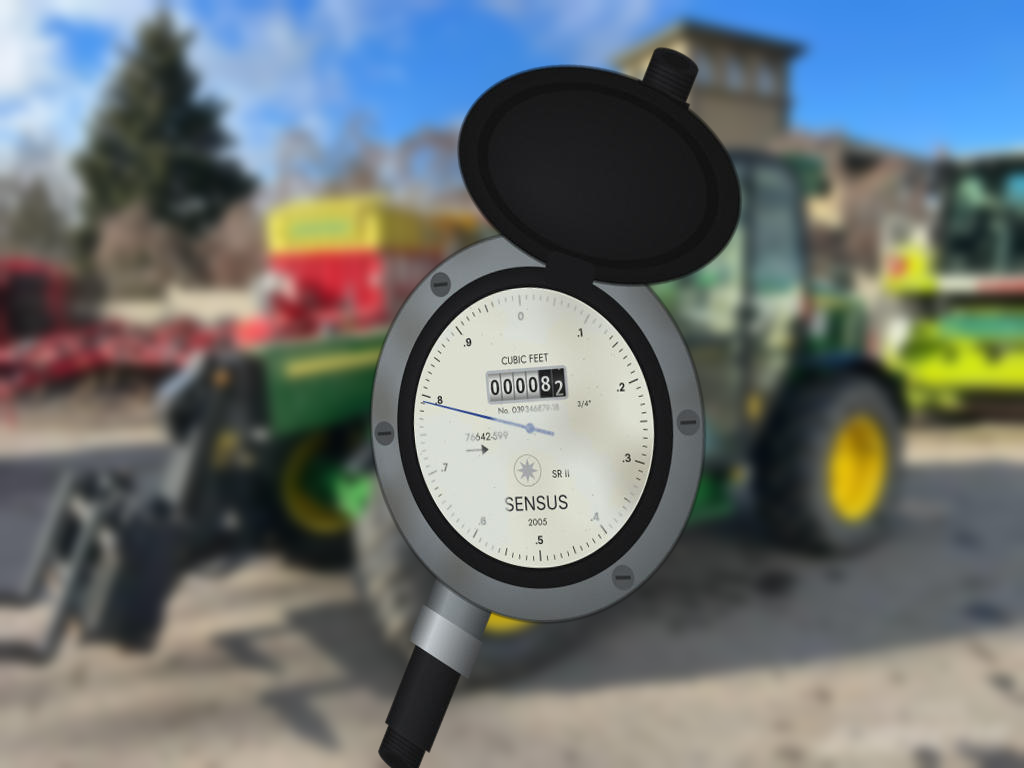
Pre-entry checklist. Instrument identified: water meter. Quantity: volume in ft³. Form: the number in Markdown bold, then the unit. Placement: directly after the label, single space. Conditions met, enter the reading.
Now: **81.79** ft³
